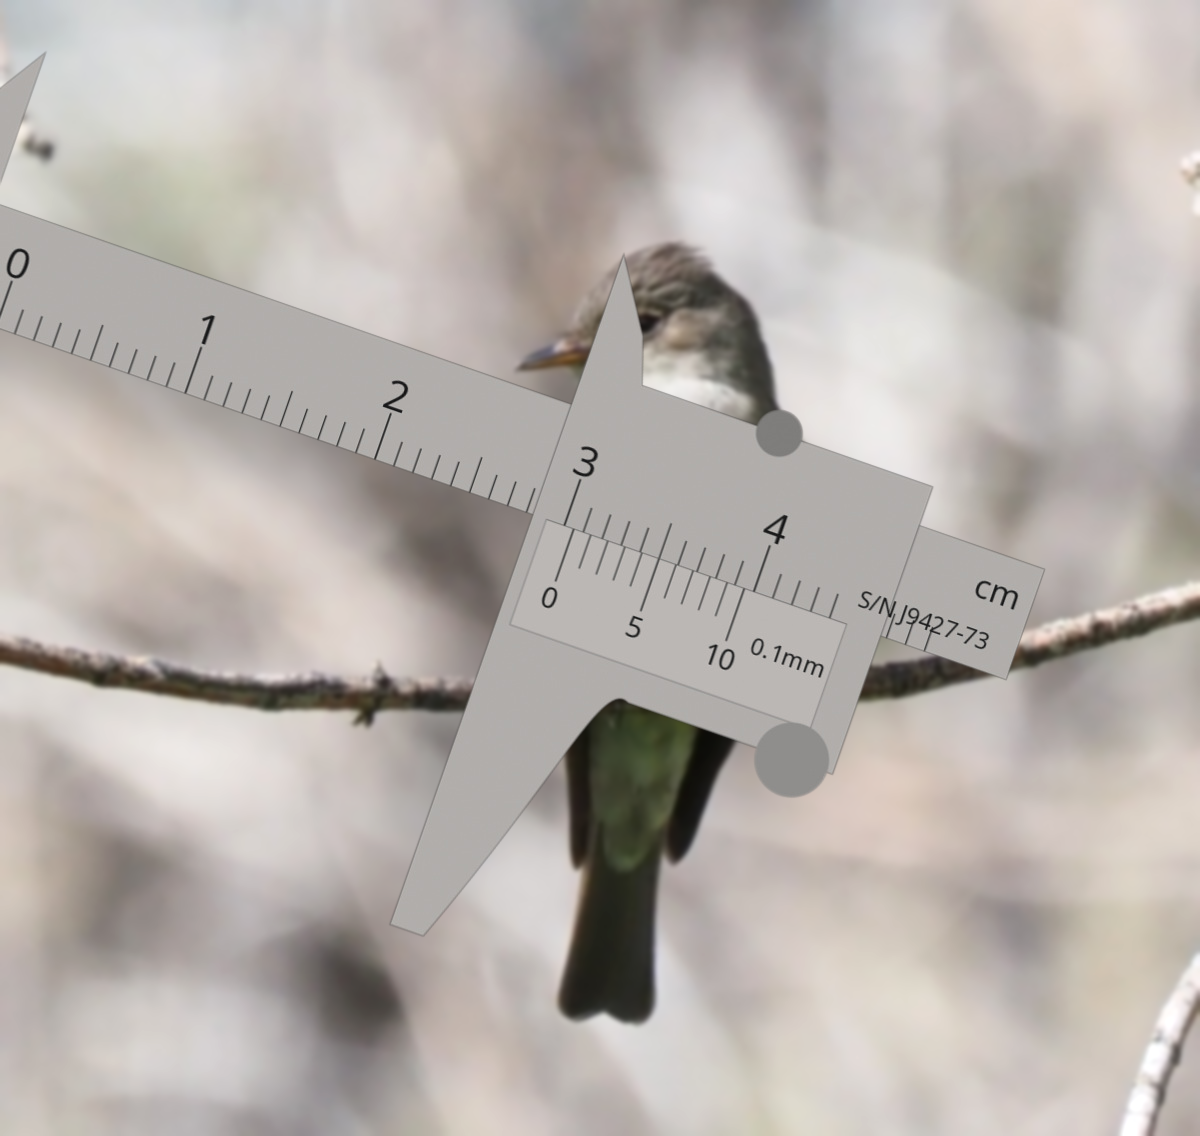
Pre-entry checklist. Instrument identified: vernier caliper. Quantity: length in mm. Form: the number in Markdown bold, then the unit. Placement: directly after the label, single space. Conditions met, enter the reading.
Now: **30.5** mm
